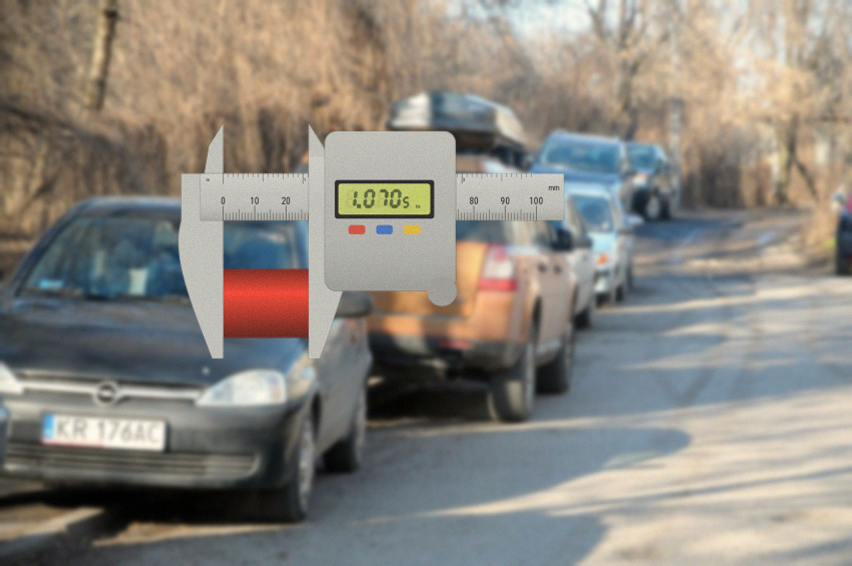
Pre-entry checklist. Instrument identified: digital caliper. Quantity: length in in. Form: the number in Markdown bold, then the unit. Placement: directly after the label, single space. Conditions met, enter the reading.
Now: **1.0705** in
